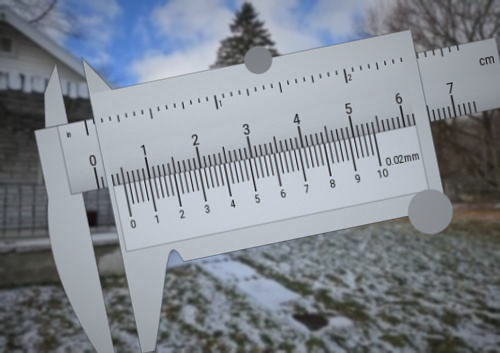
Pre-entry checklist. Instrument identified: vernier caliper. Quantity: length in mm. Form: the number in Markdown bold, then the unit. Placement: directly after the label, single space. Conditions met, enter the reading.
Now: **5.0** mm
